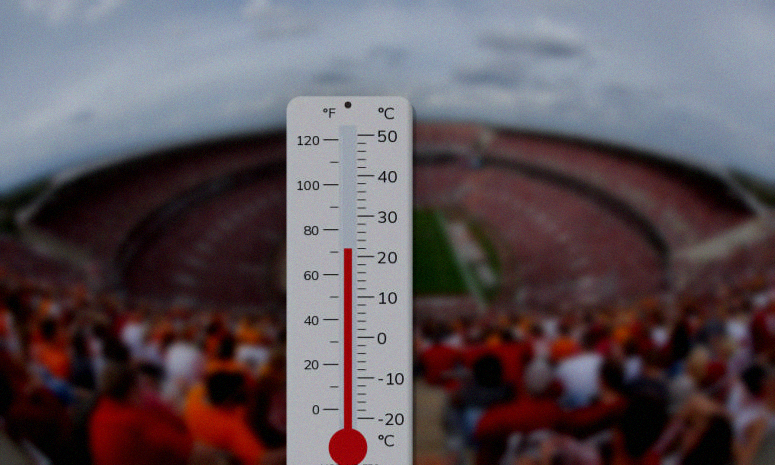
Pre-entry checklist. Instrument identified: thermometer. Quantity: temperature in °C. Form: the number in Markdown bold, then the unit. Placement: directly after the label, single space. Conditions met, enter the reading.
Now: **22** °C
